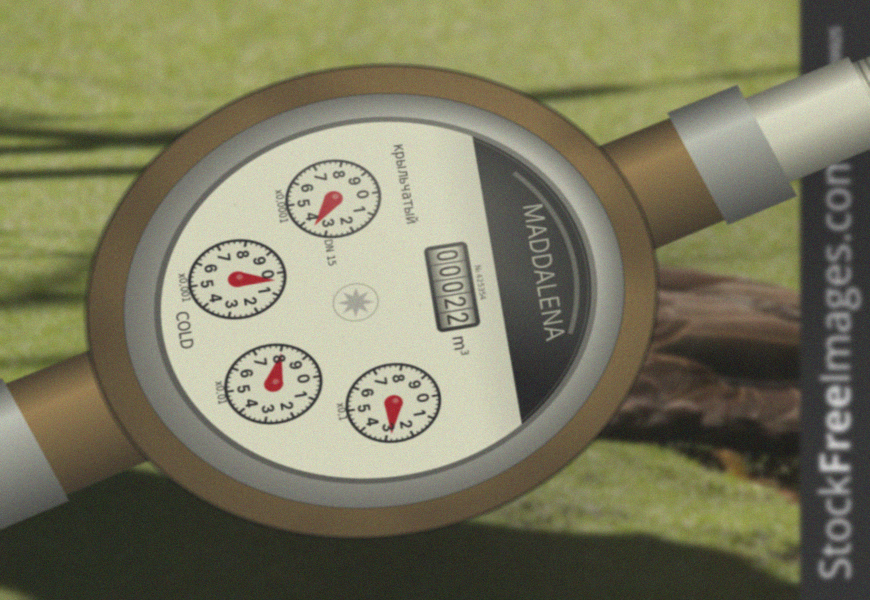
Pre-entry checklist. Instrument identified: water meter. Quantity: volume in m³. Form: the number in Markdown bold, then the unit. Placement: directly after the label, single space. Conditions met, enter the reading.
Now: **22.2803** m³
